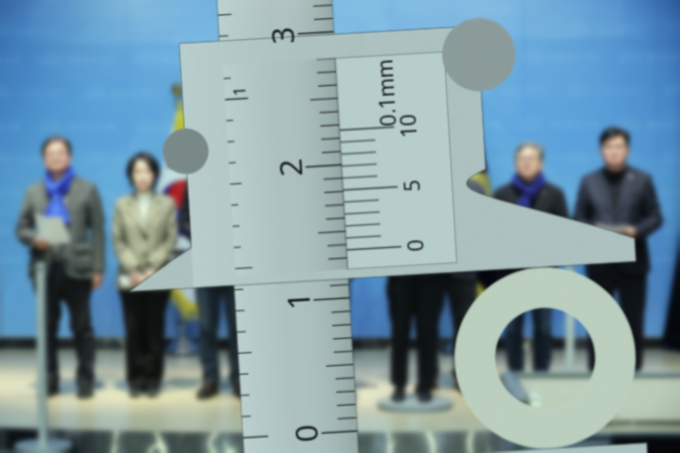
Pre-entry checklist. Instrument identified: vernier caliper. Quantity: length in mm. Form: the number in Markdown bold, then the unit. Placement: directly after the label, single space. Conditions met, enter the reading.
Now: **13.6** mm
